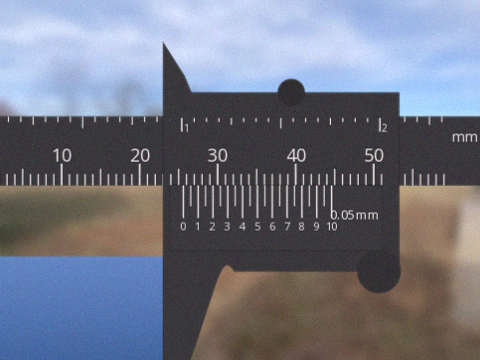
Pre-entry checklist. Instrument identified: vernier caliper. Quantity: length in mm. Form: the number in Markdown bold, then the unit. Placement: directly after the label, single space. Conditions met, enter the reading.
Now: **25.6** mm
